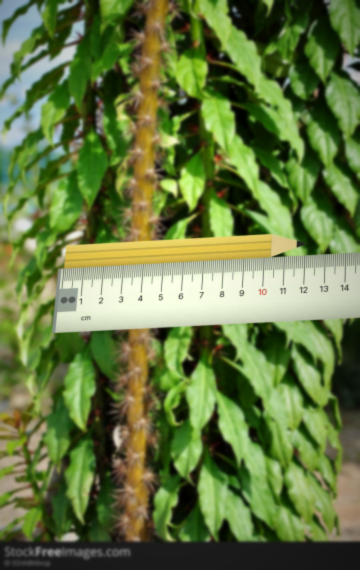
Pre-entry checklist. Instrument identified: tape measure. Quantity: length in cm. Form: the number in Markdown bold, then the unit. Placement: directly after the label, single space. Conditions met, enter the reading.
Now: **12** cm
